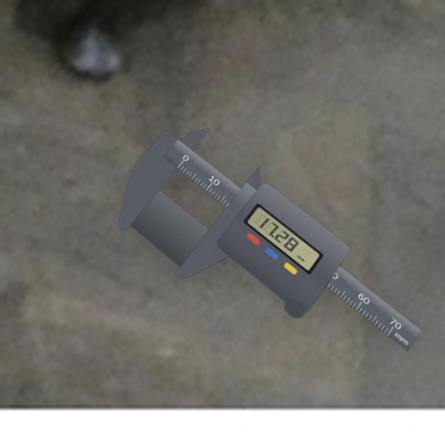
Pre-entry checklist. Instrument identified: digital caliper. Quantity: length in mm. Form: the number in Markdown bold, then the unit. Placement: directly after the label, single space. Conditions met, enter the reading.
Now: **17.28** mm
